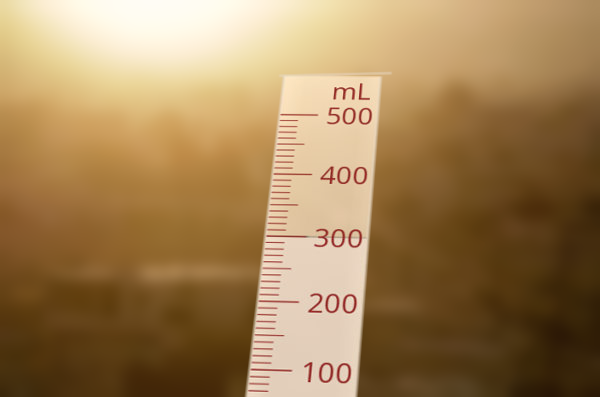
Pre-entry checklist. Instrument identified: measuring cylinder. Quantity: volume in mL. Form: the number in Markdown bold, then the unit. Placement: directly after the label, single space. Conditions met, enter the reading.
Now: **300** mL
